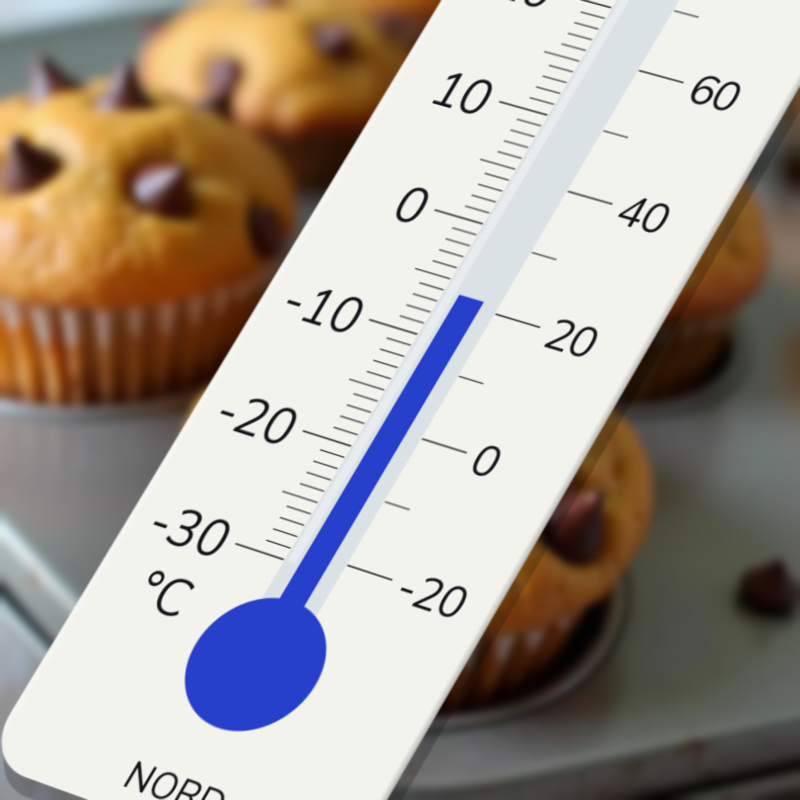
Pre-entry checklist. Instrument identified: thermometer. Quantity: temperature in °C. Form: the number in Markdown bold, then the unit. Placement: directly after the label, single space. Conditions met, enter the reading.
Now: **-6** °C
